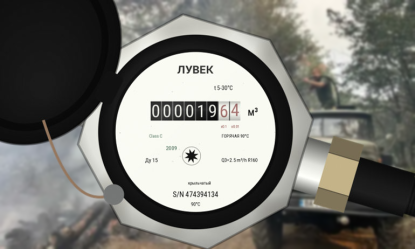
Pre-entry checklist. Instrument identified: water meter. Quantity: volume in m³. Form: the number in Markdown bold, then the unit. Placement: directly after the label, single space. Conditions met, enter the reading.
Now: **19.64** m³
